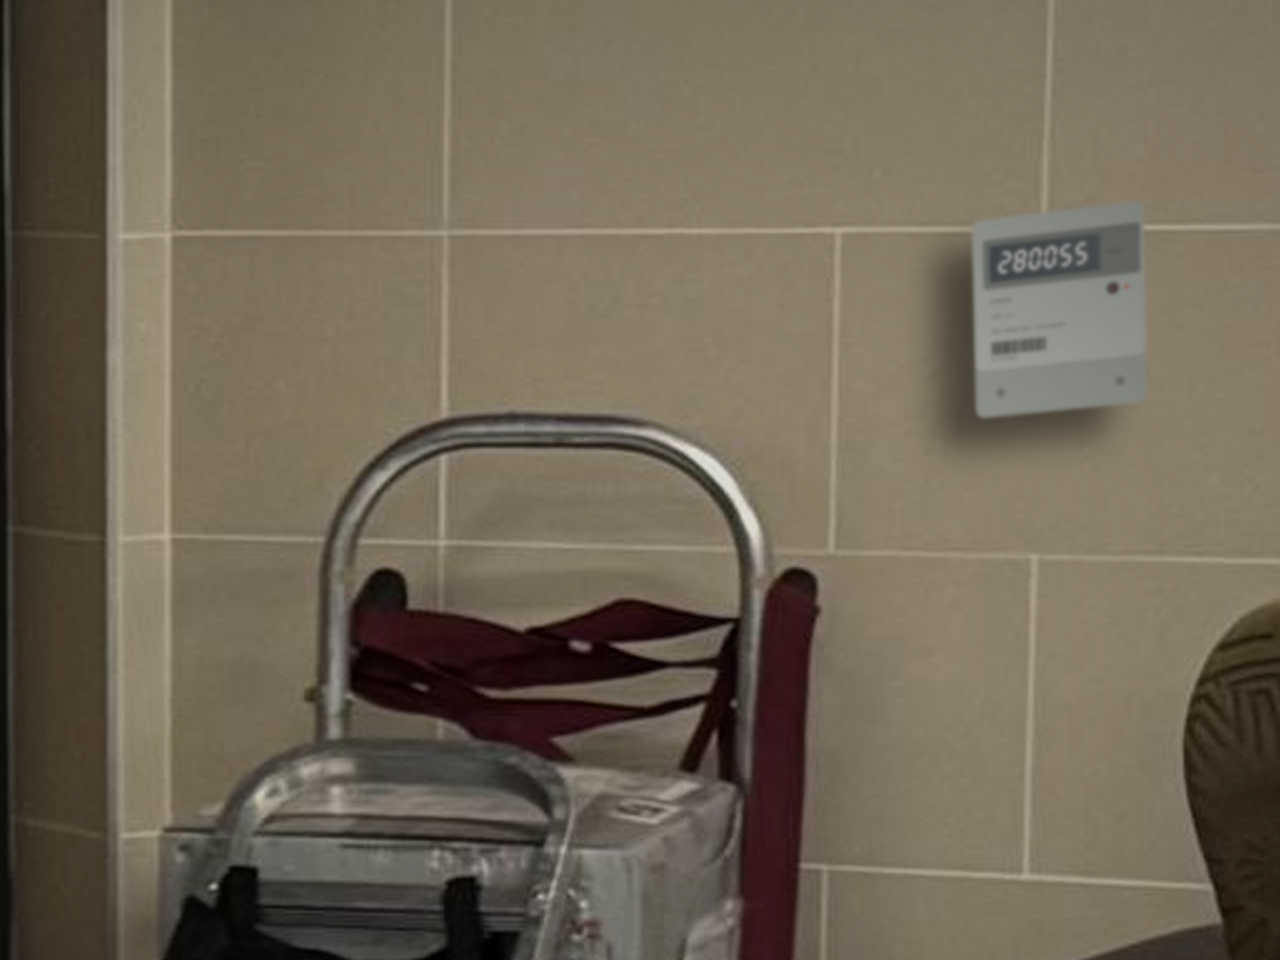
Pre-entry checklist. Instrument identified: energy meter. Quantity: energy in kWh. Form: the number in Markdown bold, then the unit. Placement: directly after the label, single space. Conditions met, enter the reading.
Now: **280055** kWh
